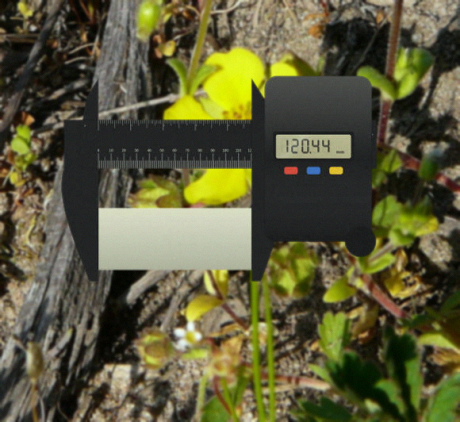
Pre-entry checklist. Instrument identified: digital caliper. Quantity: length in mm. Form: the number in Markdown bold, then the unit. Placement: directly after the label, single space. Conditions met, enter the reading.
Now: **120.44** mm
